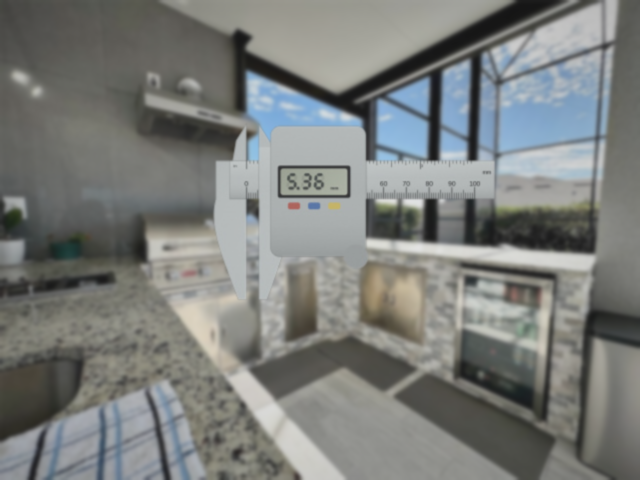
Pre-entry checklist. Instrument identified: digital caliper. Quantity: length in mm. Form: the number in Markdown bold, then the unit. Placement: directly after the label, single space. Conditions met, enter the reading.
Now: **5.36** mm
